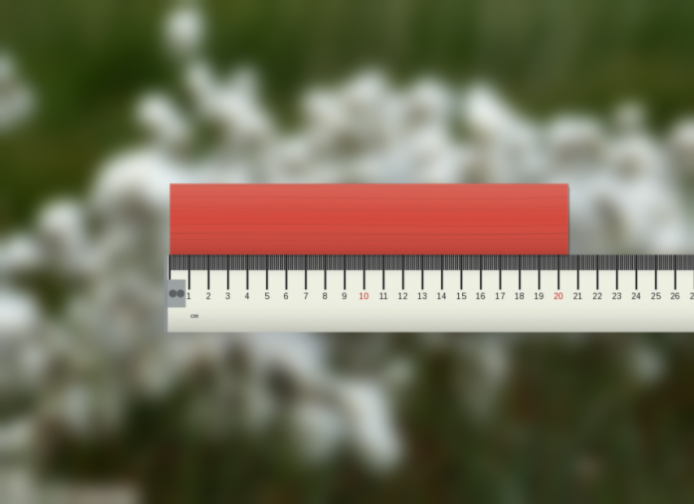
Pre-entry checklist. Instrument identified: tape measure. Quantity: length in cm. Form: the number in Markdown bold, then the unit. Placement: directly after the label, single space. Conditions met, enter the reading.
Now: **20.5** cm
